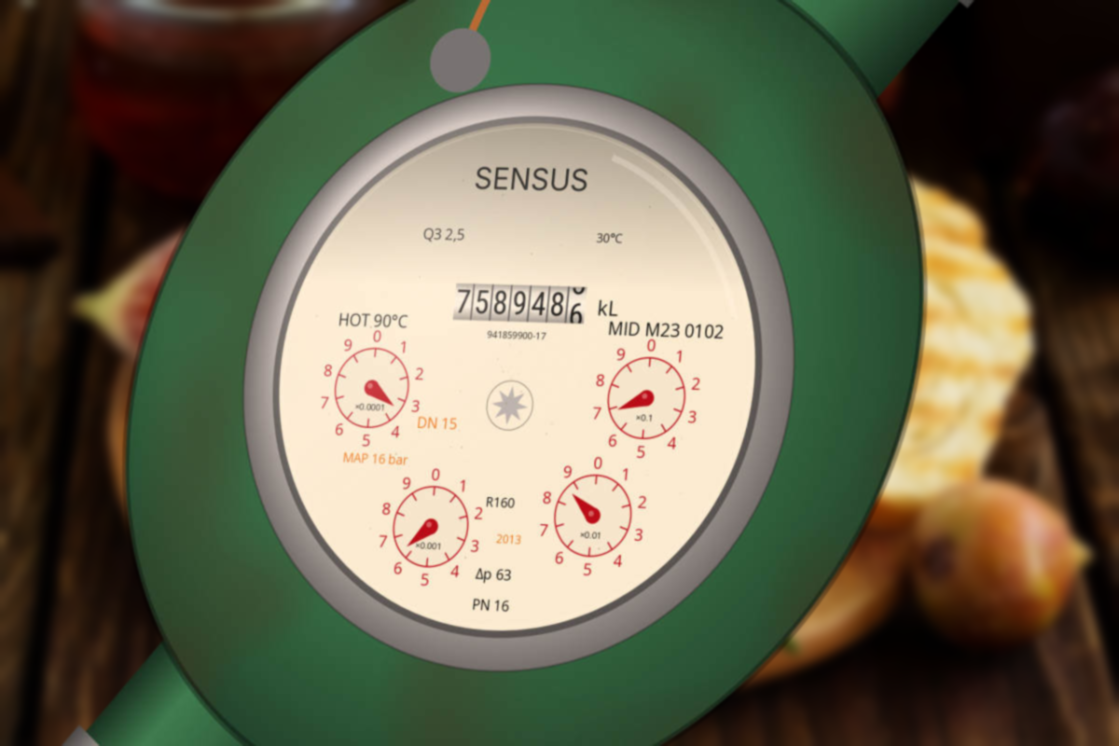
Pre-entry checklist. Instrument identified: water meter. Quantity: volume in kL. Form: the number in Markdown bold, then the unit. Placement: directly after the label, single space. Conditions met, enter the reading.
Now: **7589485.6863** kL
